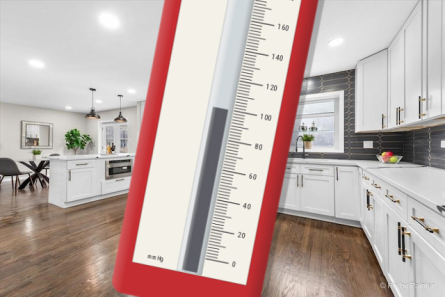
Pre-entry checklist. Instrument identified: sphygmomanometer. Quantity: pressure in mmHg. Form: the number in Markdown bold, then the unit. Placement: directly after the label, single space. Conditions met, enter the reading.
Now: **100** mmHg
